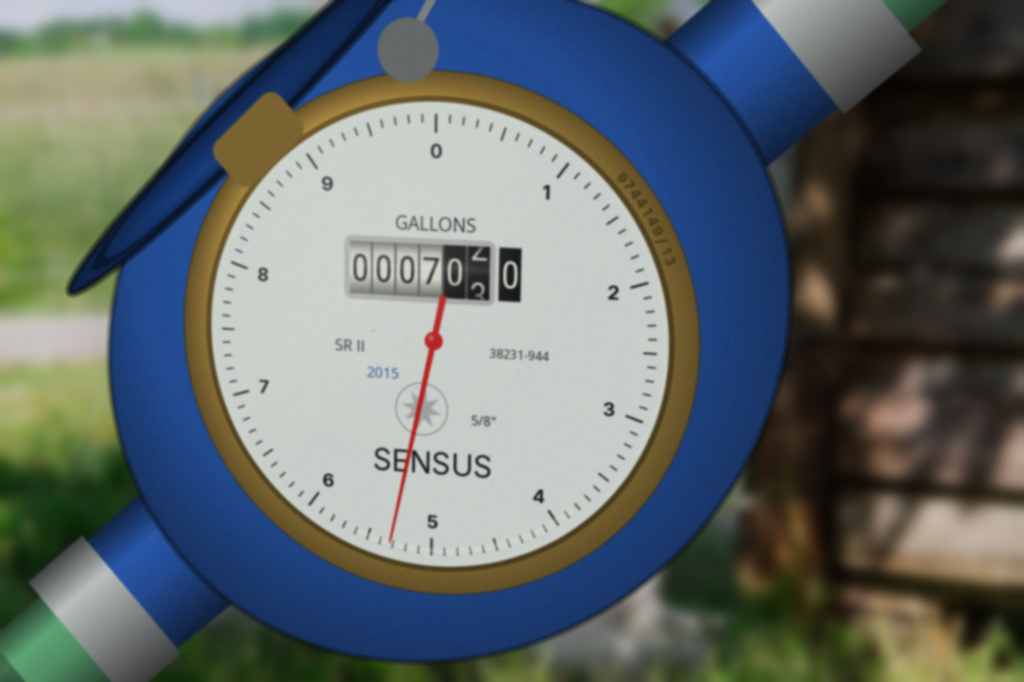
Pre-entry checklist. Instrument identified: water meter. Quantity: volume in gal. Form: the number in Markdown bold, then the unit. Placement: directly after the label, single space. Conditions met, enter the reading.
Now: **7025.3** gal
